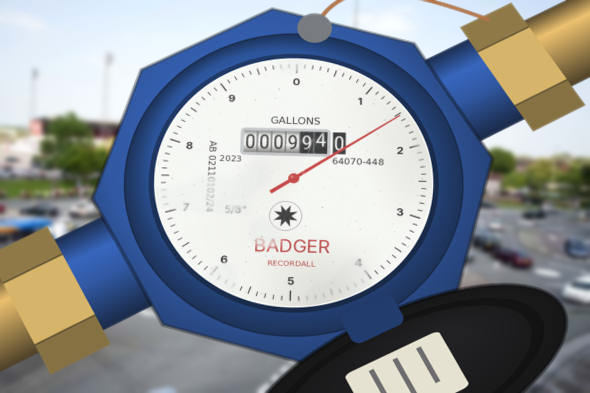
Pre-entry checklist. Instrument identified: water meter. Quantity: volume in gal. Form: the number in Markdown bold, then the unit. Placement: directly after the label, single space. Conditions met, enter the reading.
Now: **9941.5** gal
